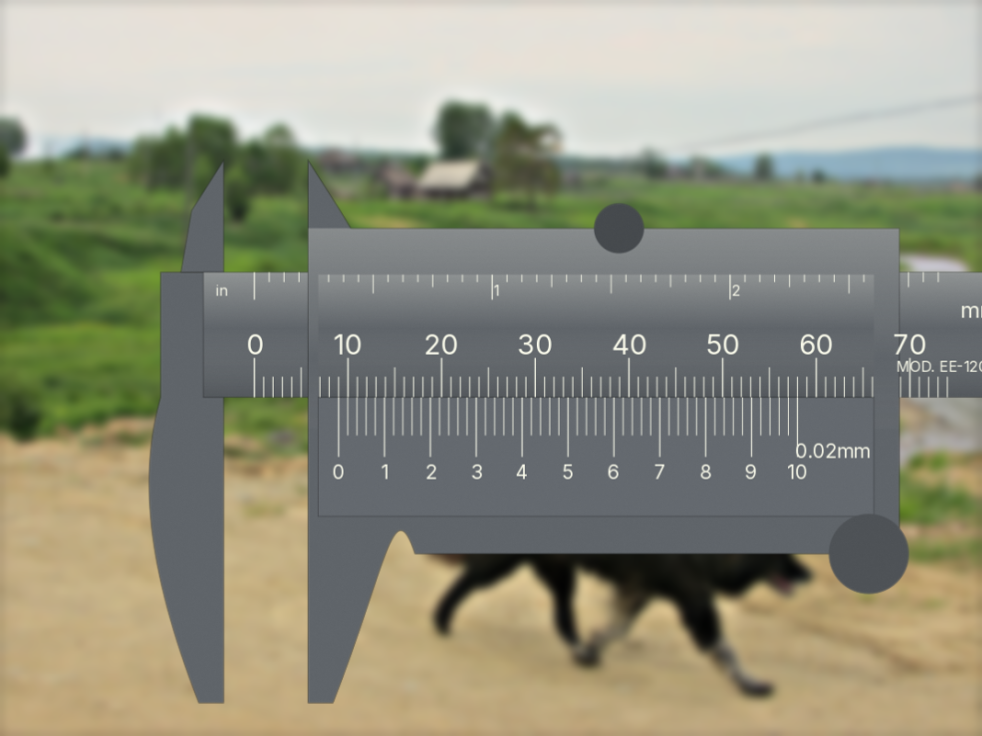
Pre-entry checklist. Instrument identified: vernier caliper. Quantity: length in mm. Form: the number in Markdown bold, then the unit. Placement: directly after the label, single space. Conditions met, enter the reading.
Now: **9.0** mm
